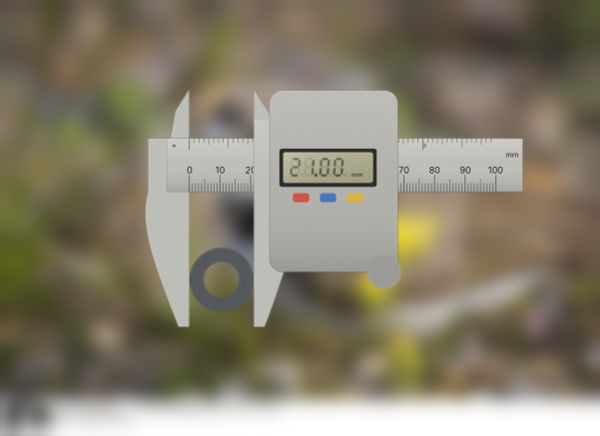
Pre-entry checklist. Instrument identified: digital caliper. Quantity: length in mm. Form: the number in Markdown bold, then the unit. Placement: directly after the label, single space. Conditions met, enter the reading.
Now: **21.00** mm
